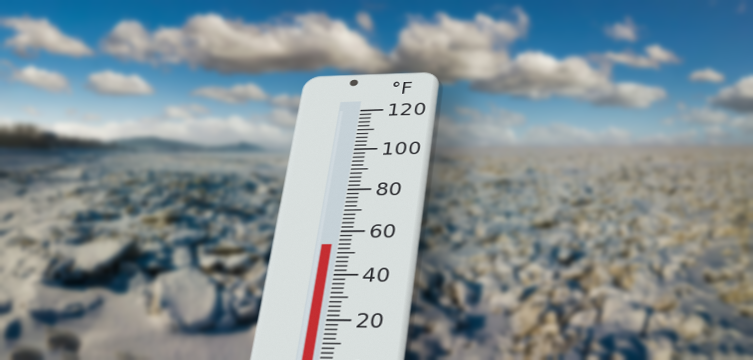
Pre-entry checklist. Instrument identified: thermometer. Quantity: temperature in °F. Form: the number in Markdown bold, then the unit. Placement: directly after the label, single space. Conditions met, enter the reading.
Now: **54** °F
